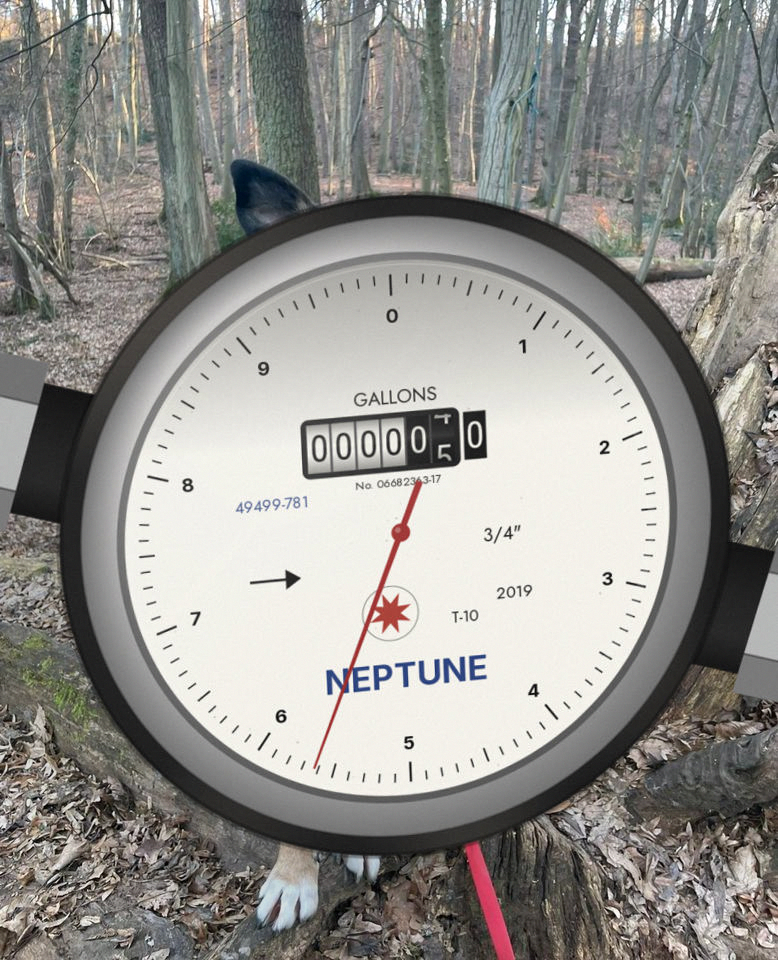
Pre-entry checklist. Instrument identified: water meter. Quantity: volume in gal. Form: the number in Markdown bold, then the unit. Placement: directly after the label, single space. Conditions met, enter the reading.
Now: **45.6** gal
